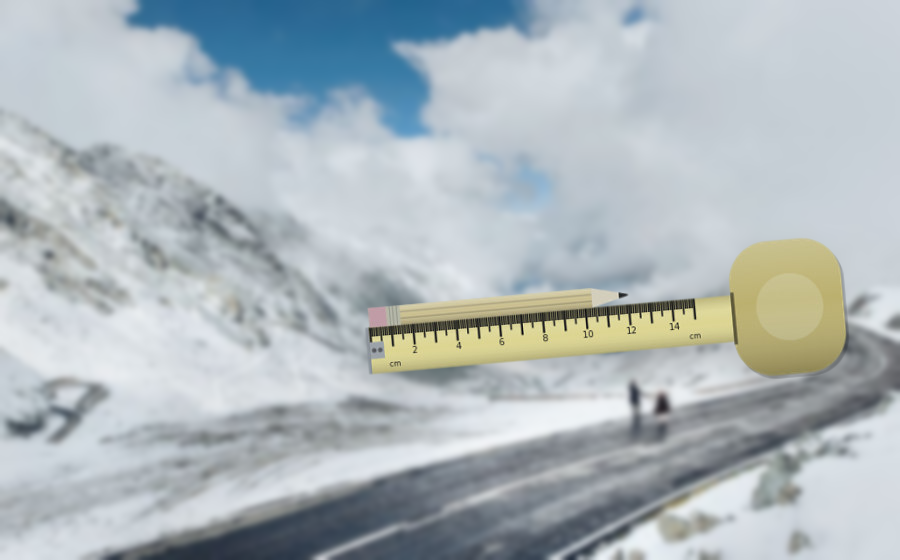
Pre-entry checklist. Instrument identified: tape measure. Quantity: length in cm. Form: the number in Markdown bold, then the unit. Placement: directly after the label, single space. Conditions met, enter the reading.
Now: **12** cm
